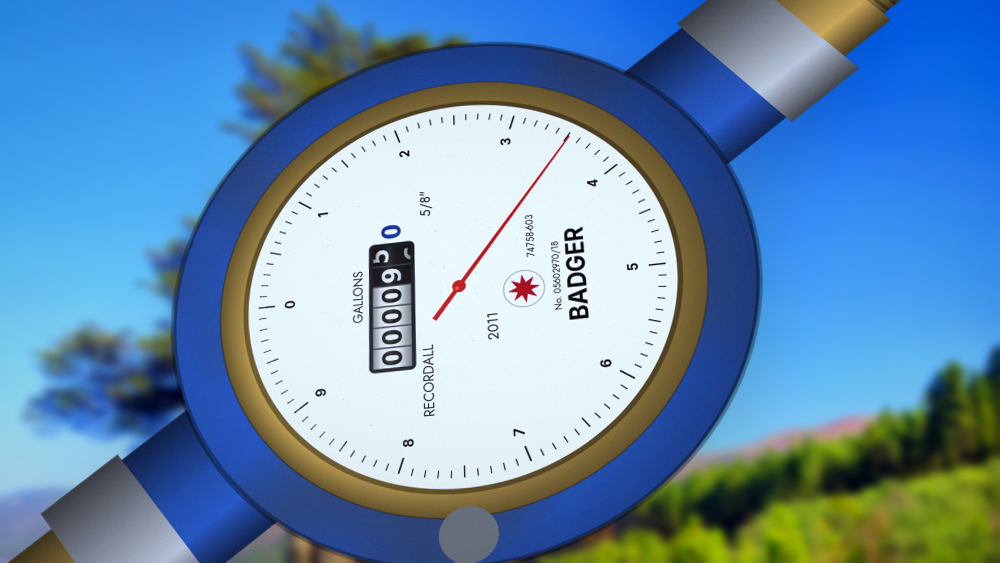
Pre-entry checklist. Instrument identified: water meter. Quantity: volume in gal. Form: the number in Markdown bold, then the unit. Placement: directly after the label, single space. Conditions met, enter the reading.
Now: **953.5** gal
